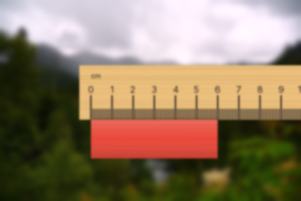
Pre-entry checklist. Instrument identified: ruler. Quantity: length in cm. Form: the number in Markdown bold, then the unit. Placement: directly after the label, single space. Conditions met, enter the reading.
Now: **6** cm
